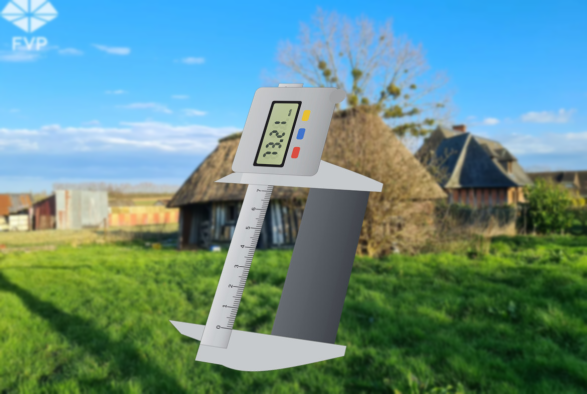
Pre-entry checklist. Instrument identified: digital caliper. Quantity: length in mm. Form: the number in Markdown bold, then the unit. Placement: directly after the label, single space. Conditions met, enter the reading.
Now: **73.21** mm
